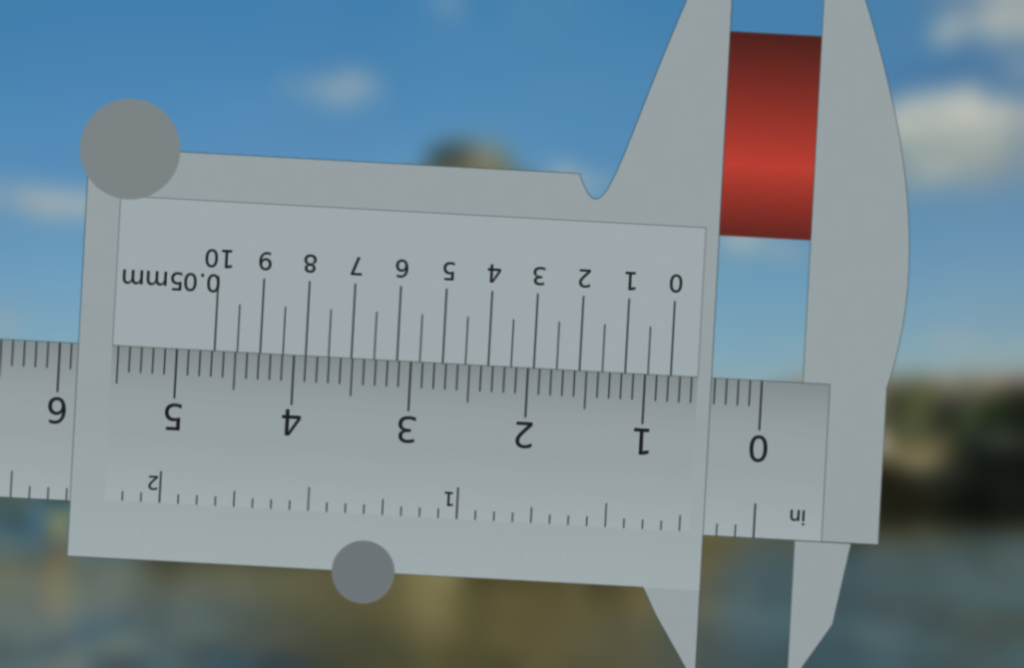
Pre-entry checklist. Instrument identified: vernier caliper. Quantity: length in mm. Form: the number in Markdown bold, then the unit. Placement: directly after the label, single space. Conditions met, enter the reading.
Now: **7.8** mm
